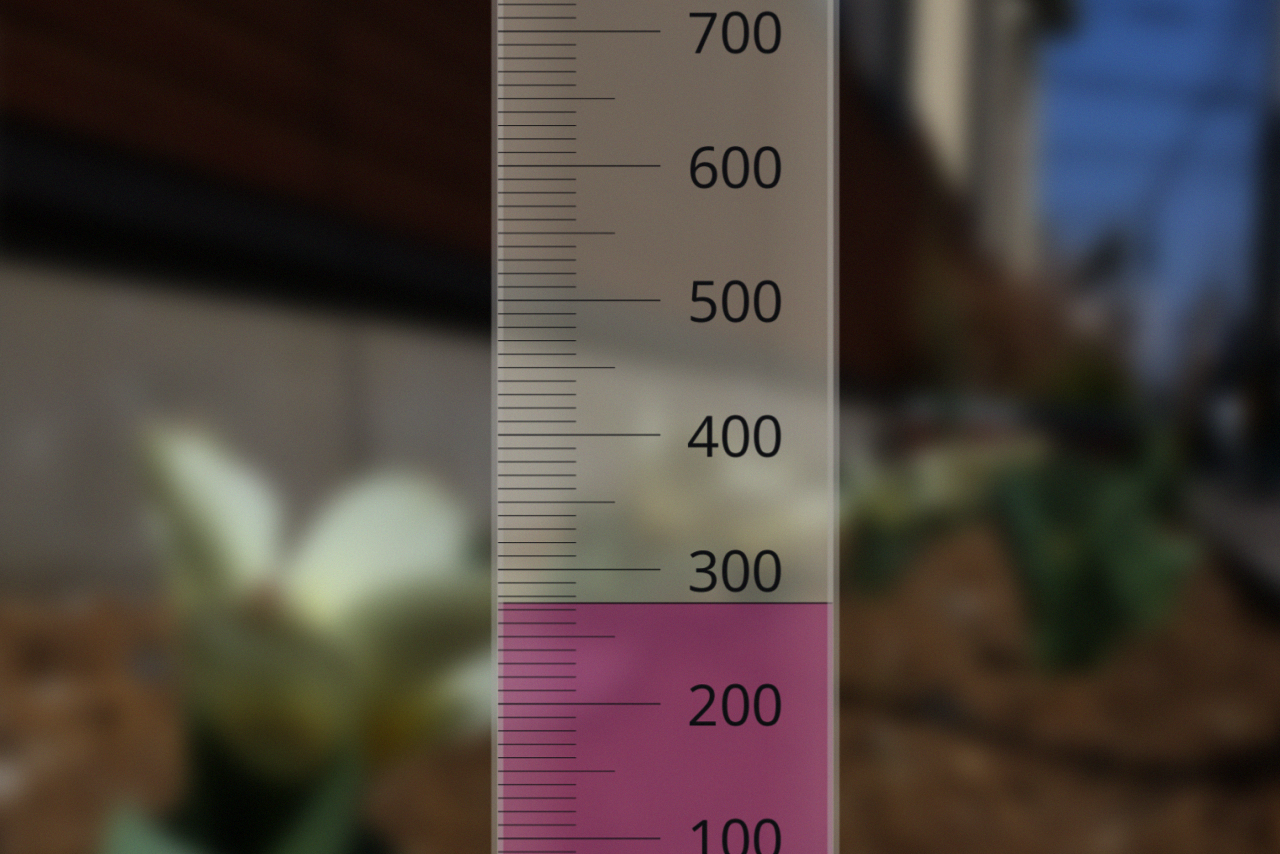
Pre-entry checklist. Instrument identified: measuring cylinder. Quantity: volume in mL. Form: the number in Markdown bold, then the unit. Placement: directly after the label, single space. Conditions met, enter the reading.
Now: **275** mL
